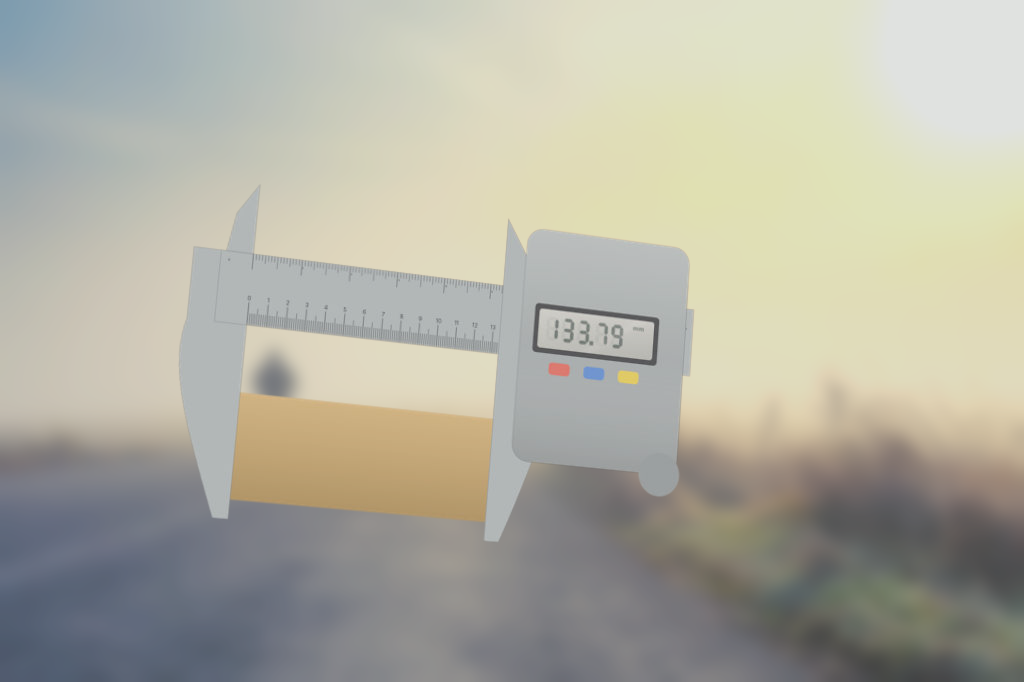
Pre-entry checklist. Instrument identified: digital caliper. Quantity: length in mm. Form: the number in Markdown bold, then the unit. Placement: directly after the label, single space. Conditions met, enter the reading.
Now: **133.79** mm
